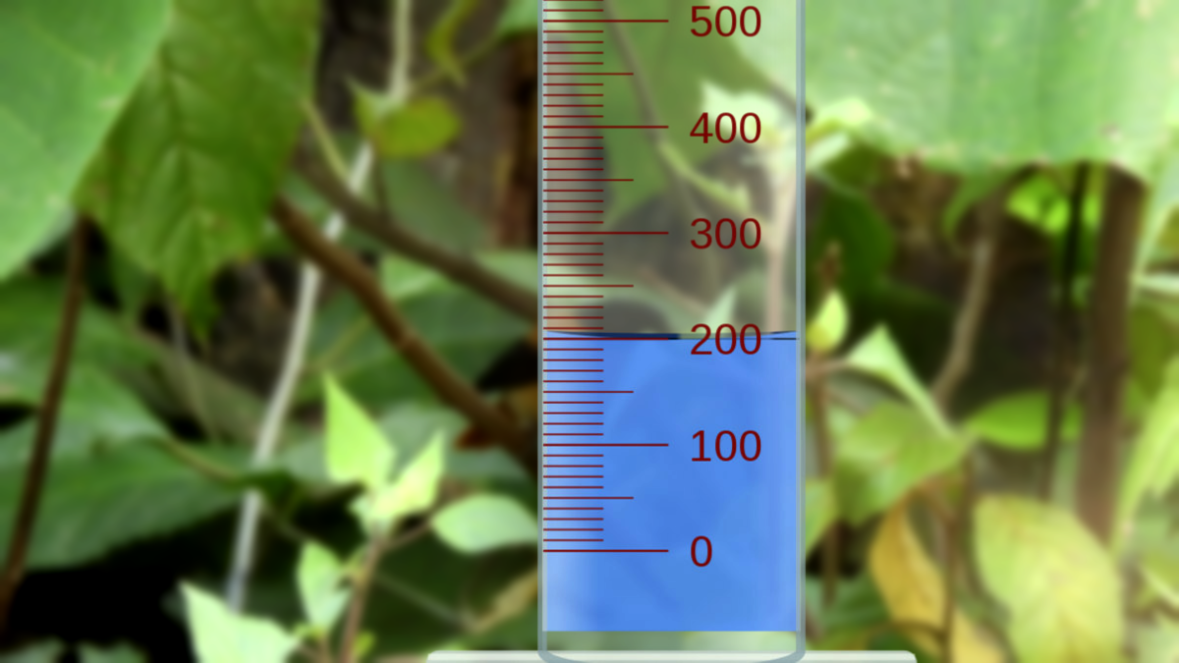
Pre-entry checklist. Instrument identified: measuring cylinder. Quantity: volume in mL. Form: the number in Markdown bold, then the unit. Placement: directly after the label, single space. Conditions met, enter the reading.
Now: **200** mL
